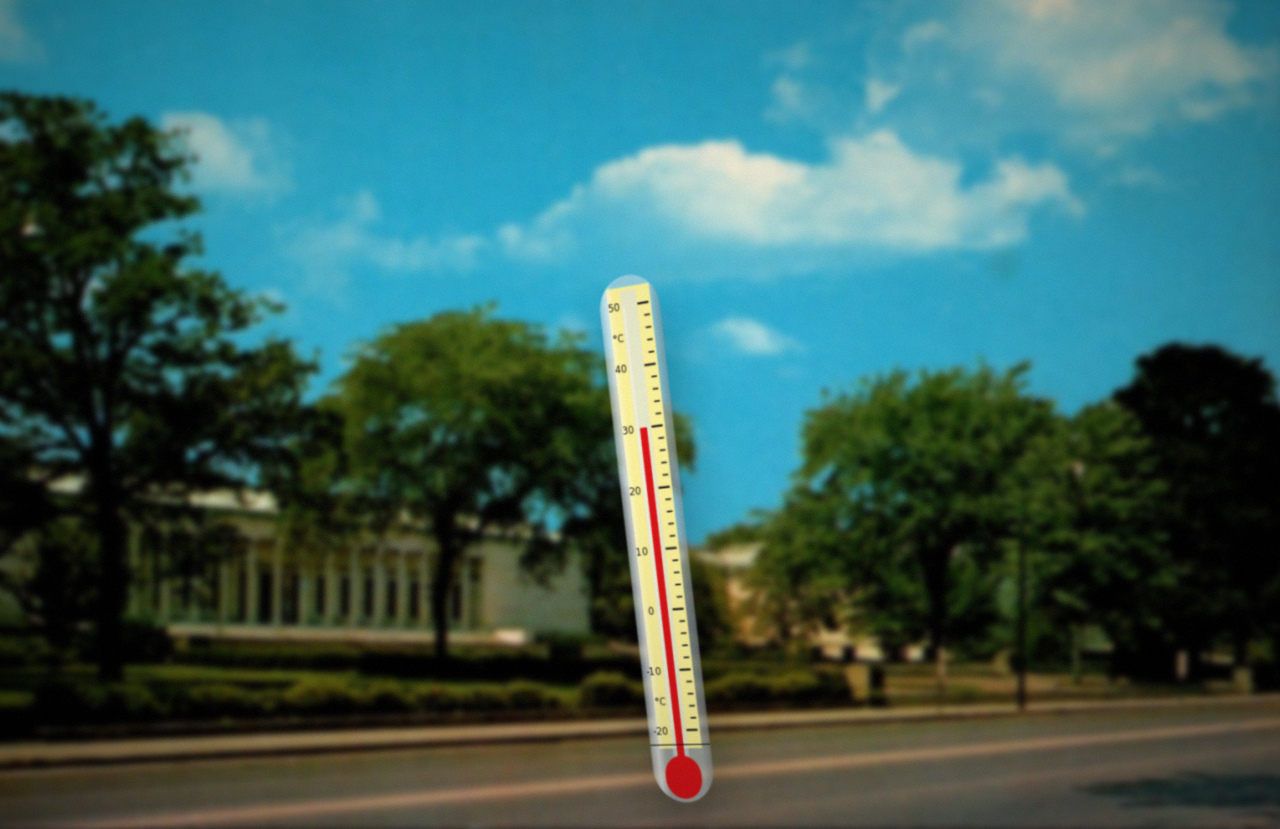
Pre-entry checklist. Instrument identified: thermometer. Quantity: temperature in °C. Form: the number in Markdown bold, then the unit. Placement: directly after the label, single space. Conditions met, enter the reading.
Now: **30** °C
